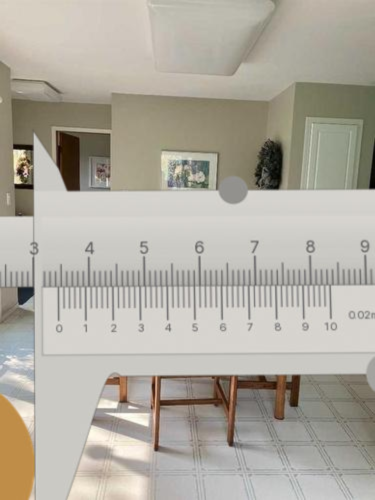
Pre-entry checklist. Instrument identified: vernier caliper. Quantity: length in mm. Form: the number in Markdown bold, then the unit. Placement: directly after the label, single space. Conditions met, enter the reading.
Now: **34.5** mm
